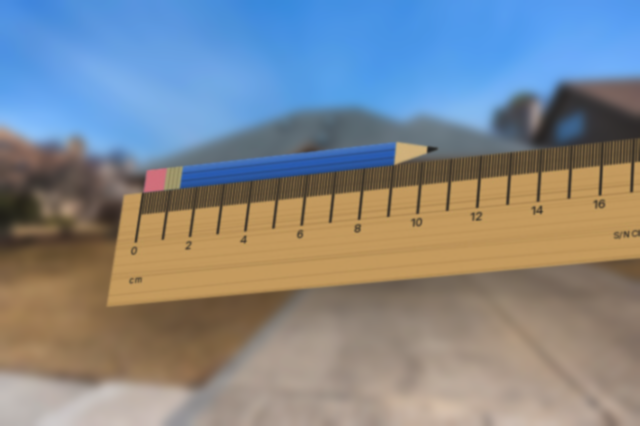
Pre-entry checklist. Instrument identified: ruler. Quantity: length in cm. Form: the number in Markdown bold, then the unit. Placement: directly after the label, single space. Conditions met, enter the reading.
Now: **10.5** cm
